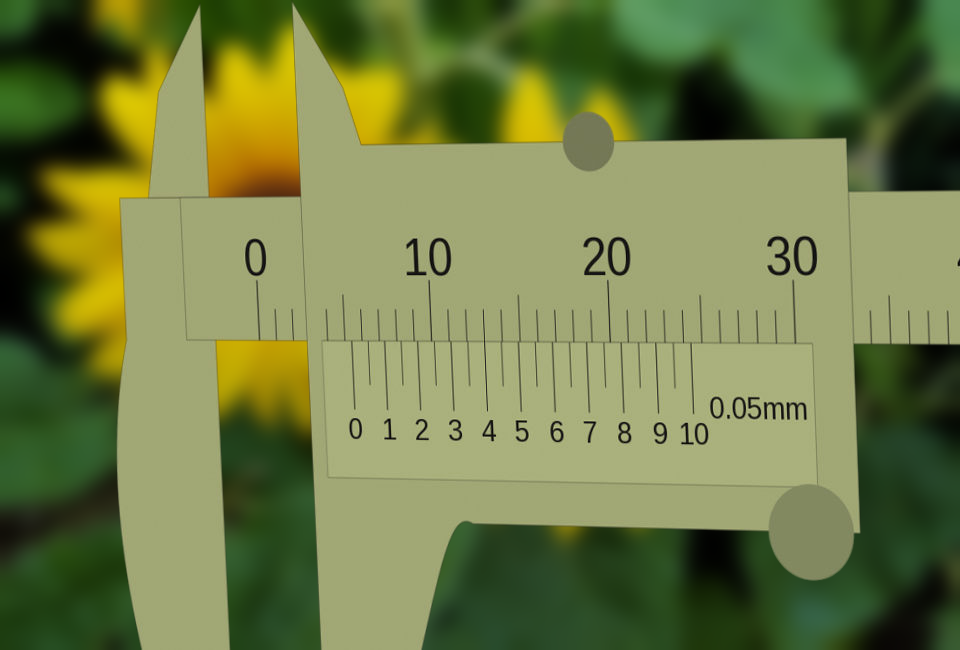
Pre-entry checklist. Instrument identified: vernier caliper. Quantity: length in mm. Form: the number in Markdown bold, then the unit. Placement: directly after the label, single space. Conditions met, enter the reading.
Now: **5.4** mm
